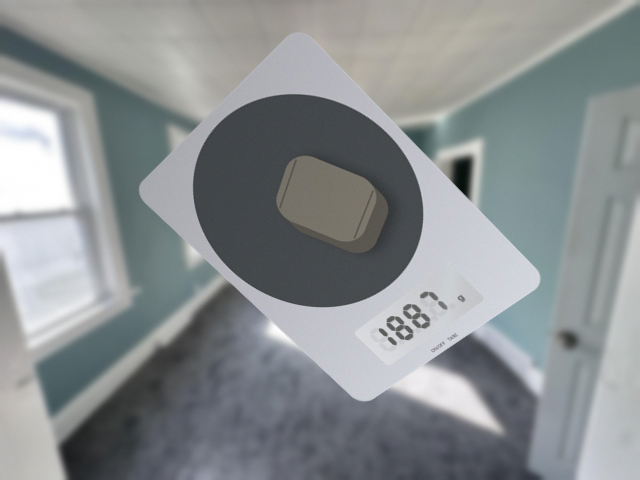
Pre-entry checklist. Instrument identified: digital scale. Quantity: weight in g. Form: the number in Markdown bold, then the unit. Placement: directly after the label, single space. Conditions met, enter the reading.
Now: **1887** g
